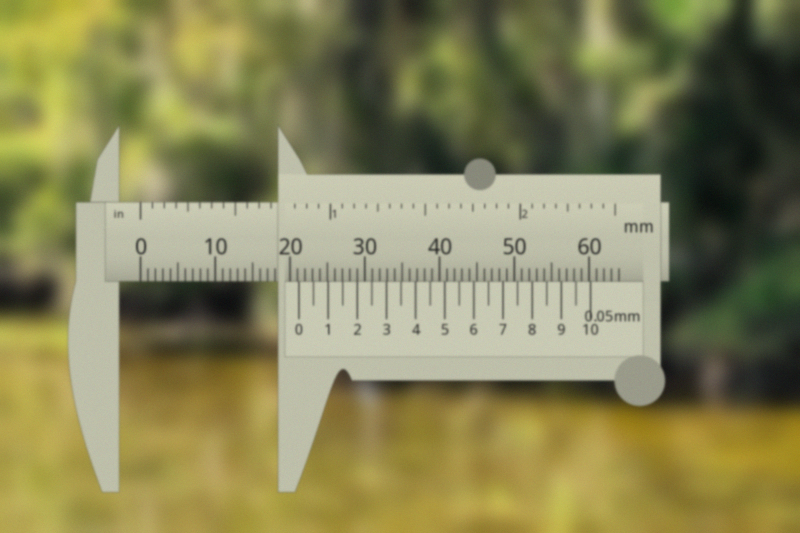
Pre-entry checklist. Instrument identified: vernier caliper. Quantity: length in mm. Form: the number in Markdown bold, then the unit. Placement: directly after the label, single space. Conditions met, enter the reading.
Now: **21.2** mm
